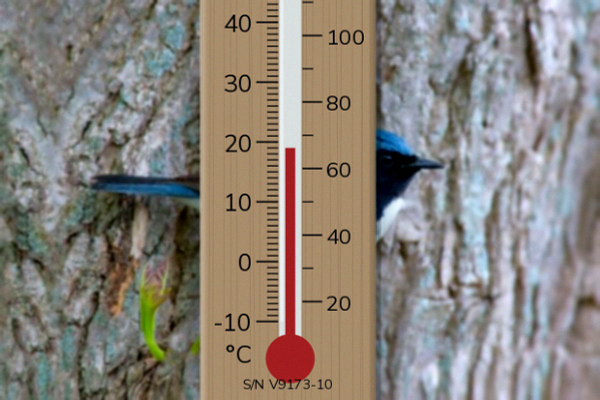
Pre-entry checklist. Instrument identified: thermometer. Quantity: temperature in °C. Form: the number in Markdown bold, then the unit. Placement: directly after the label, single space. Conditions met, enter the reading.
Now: **19** °C
